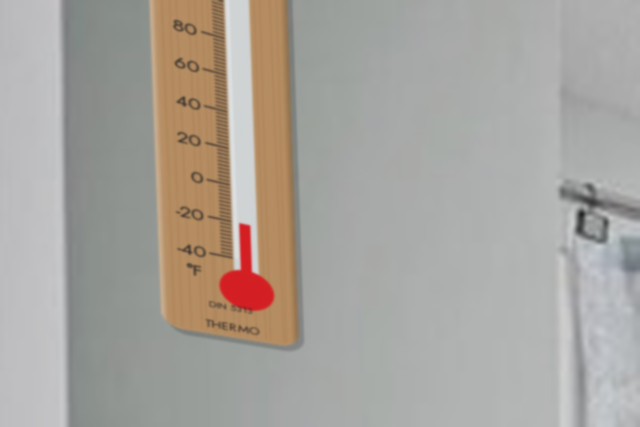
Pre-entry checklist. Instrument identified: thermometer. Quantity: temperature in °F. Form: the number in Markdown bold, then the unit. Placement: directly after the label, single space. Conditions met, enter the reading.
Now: **-20** °F
